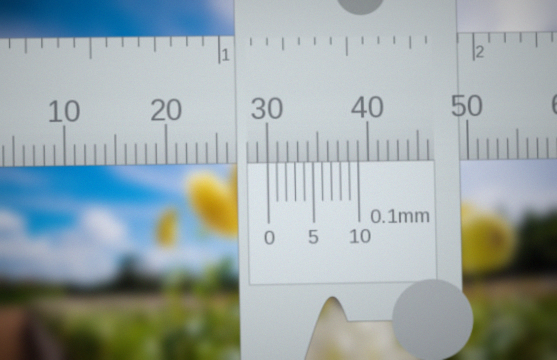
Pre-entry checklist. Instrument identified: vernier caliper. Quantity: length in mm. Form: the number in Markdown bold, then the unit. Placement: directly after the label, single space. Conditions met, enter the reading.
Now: **30.0** mm
